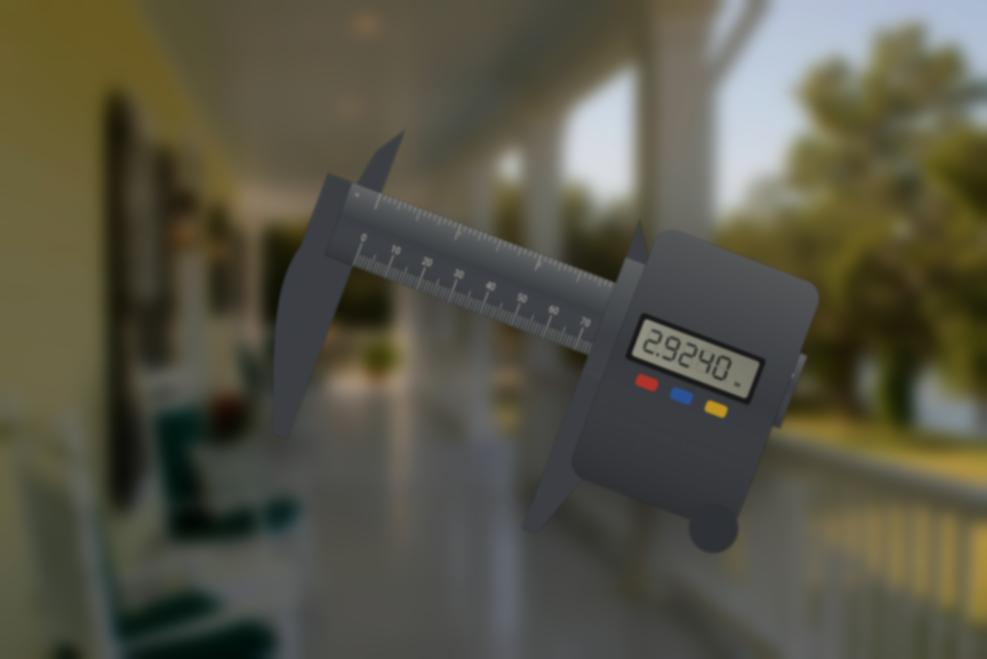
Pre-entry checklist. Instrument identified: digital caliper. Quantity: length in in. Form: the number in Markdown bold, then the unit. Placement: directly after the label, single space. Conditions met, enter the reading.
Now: **2.9240** in
